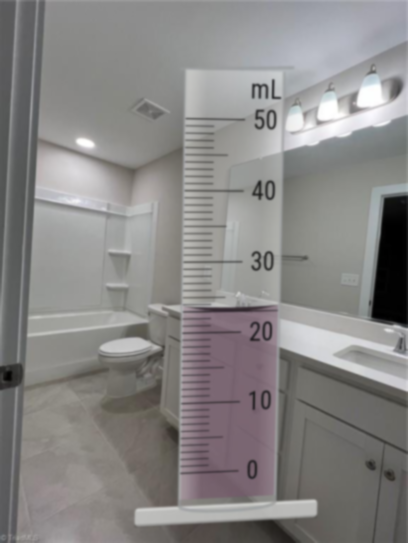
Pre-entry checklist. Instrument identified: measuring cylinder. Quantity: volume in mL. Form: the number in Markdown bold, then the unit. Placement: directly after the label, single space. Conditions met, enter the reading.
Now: **23** mL
